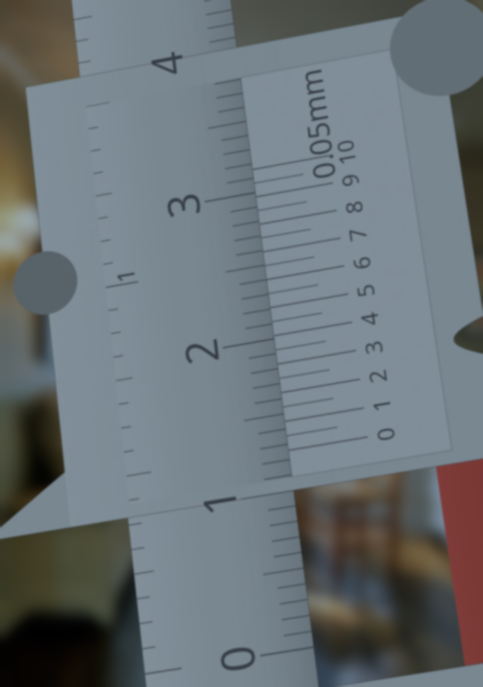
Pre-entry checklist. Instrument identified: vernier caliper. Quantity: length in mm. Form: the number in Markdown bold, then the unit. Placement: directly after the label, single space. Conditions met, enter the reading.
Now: **12.6** mm
